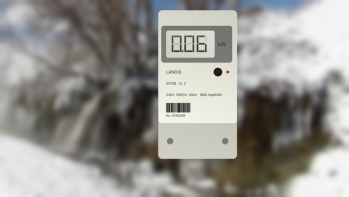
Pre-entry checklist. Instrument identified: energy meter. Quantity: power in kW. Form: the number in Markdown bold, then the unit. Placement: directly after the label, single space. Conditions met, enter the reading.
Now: **0.06** kW
